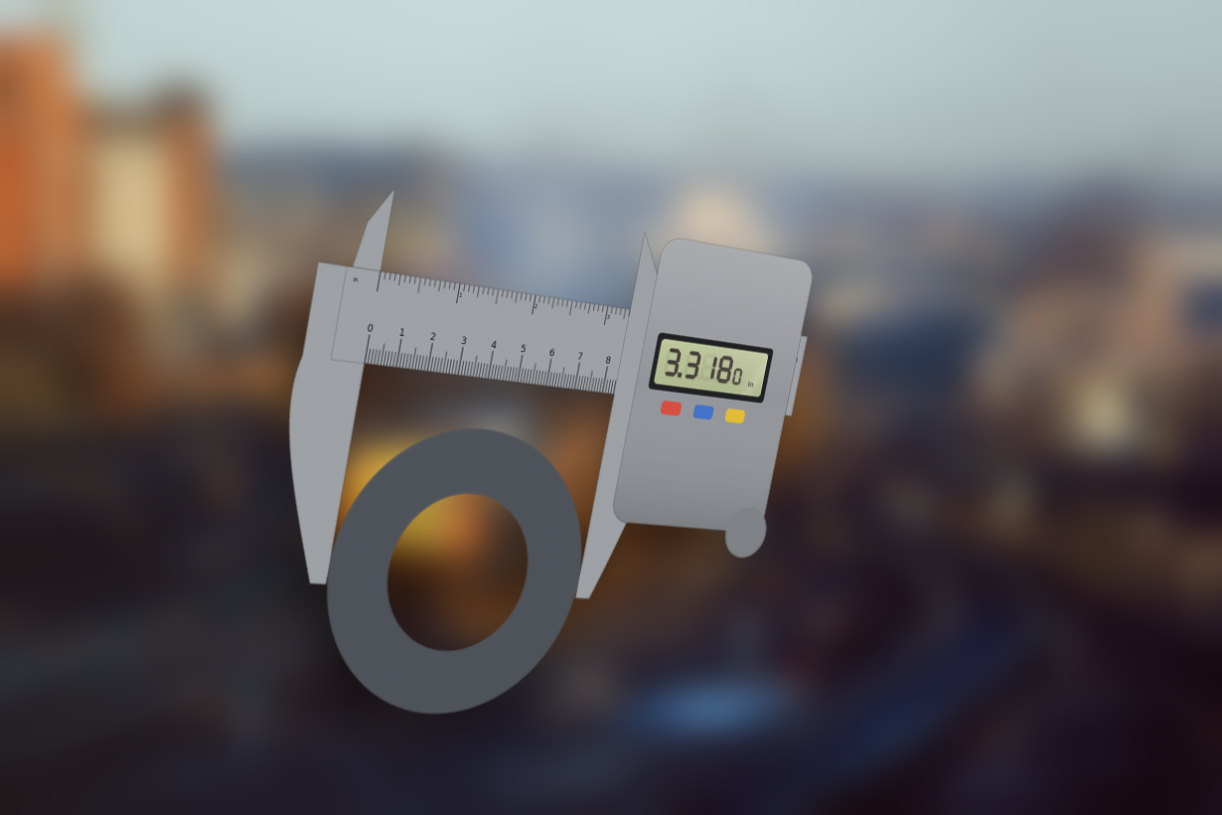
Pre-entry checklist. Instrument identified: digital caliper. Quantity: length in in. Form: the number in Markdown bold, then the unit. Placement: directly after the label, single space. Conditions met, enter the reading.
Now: **3.3180** in
